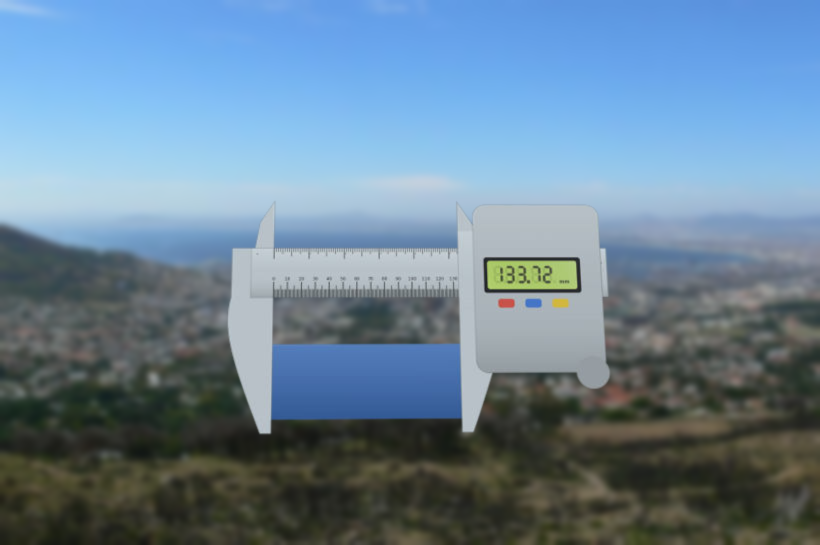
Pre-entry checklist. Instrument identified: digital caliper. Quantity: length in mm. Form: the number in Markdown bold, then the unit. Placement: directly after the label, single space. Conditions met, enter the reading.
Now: **133.72** mm
